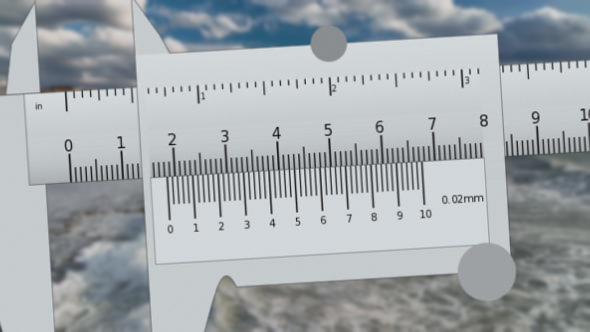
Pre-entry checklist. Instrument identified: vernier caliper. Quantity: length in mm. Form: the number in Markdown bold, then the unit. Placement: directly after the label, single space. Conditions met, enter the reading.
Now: **18.5** mm
